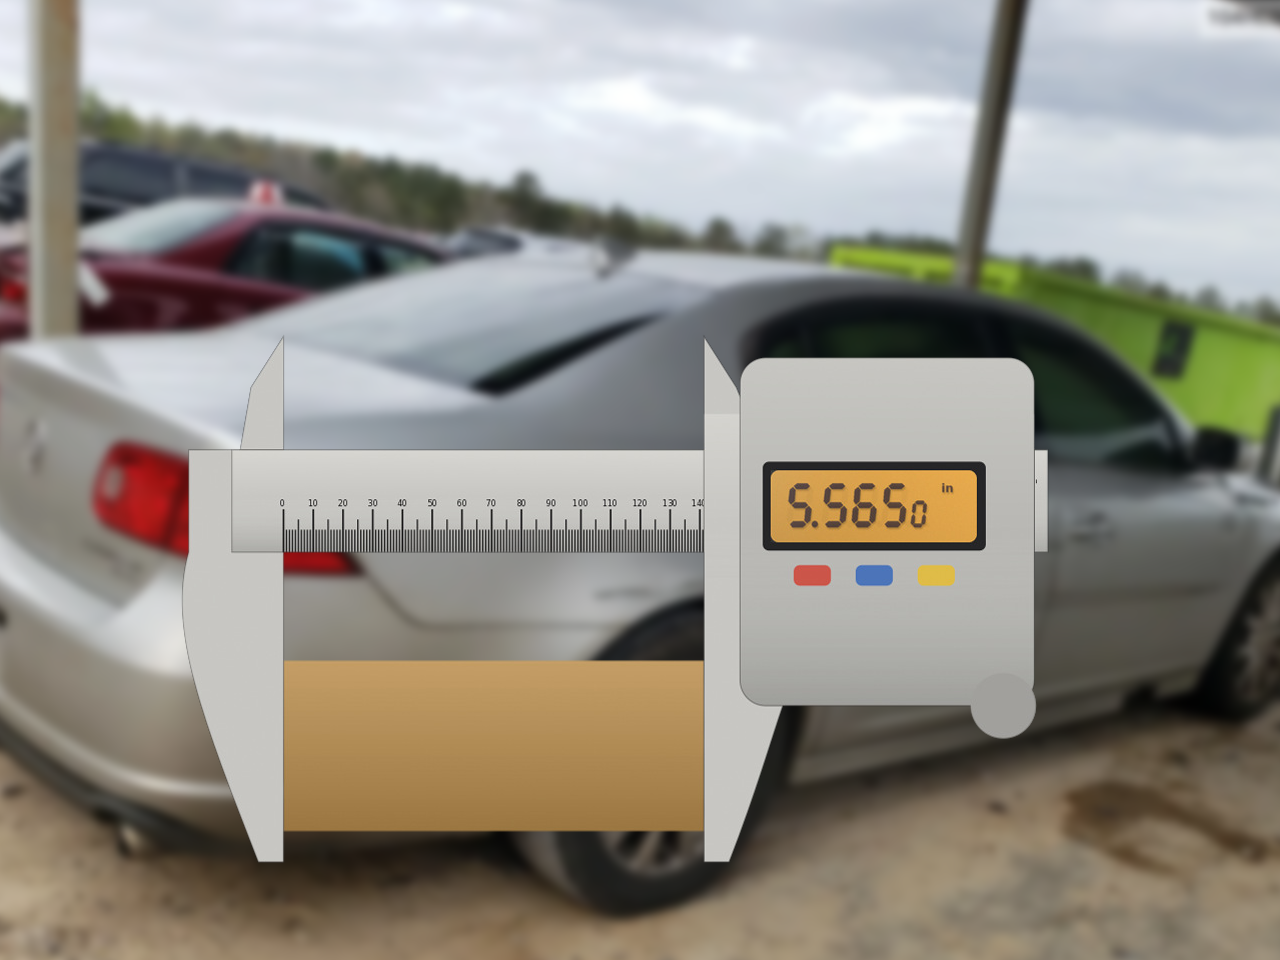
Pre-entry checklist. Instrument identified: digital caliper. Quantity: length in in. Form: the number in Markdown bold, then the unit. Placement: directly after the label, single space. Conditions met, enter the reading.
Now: **5.5650** in
